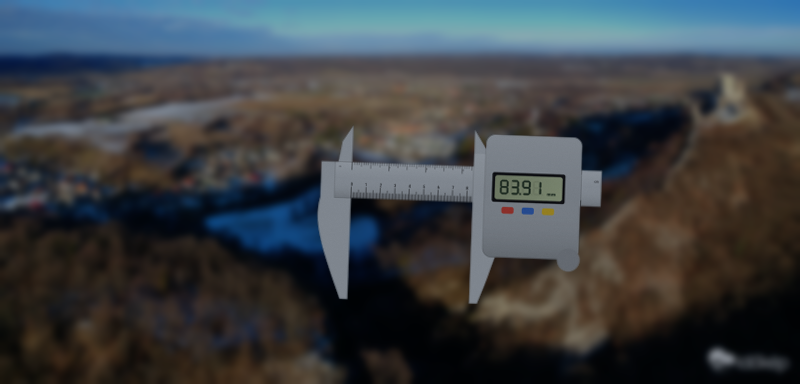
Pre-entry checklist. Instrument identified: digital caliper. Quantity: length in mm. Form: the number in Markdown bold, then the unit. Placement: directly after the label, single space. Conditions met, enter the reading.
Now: **83.91** mm
